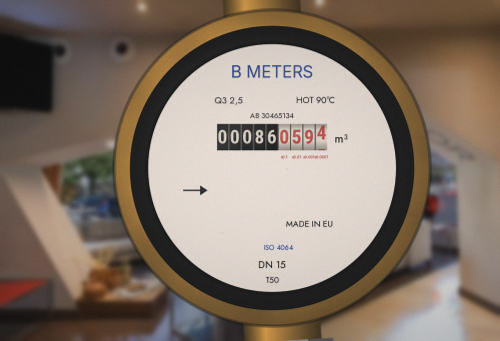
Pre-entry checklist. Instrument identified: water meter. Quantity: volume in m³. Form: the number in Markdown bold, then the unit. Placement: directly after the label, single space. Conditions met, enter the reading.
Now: **86.0594** m³
